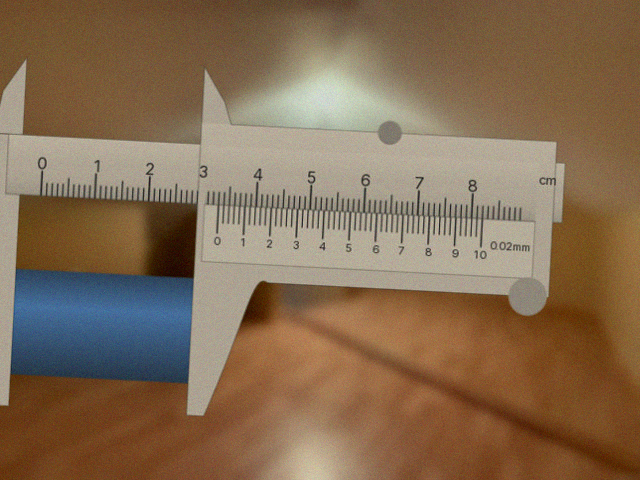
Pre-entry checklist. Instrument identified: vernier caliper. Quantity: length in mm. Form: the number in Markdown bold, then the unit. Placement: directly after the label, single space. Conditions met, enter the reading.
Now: **33.0** mm
